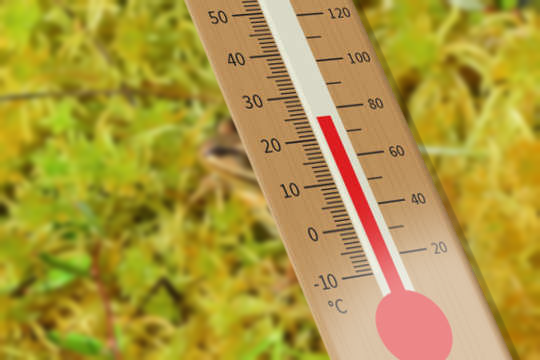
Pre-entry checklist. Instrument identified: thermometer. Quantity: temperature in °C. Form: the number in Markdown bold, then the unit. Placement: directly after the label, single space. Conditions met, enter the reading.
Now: **25** °C
